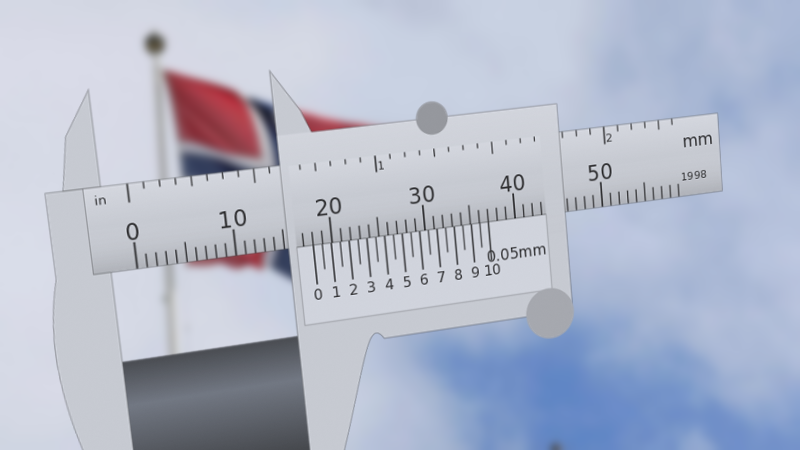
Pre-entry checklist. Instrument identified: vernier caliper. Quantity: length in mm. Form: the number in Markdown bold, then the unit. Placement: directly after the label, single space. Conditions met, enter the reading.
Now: **18.0** mm
